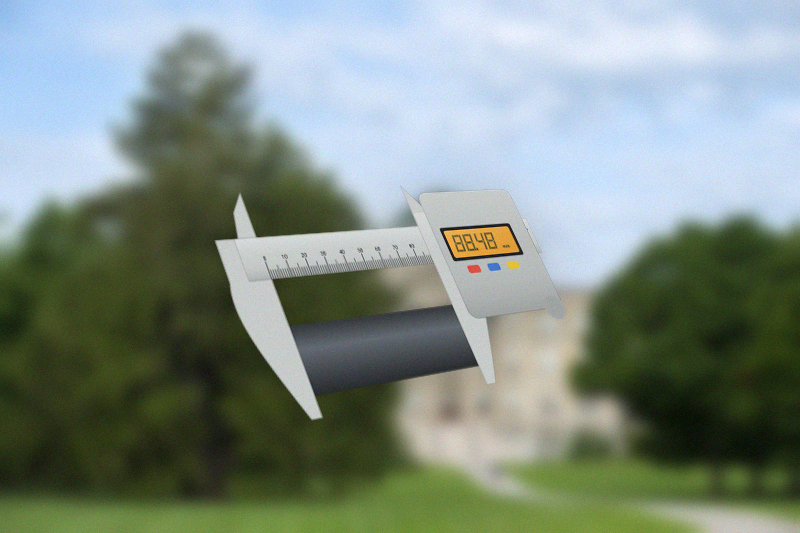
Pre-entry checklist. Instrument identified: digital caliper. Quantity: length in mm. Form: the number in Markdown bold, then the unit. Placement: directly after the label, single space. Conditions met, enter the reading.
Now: **88.48** mm
